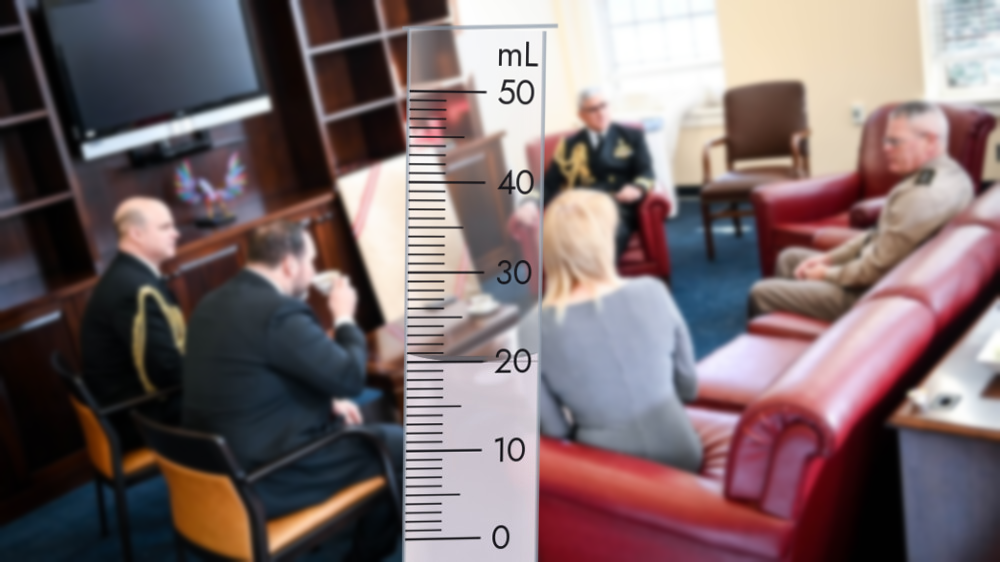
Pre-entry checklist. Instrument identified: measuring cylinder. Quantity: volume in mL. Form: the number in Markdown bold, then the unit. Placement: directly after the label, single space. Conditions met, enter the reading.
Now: **20** mL
